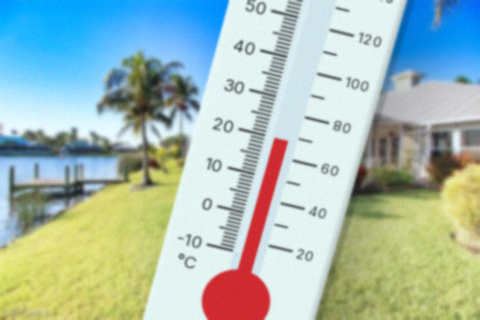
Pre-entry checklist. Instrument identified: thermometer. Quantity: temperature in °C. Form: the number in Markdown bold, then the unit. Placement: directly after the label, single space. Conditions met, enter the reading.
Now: **20** °C
